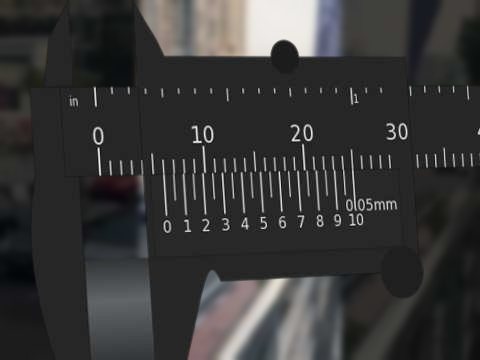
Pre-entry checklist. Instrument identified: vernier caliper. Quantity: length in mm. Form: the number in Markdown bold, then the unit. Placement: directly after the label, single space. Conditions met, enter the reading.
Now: **6.0** mm
